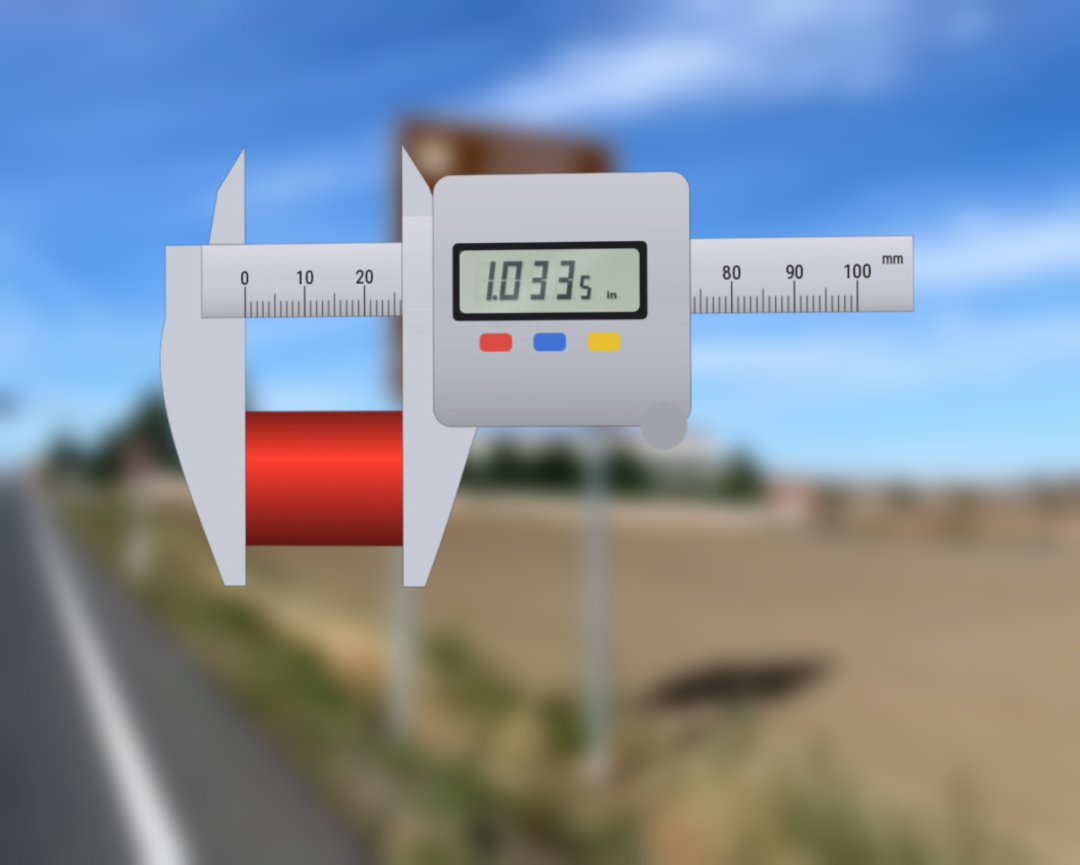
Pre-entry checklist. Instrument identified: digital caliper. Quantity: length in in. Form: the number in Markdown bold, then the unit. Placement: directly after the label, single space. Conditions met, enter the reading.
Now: **1.0335** in
